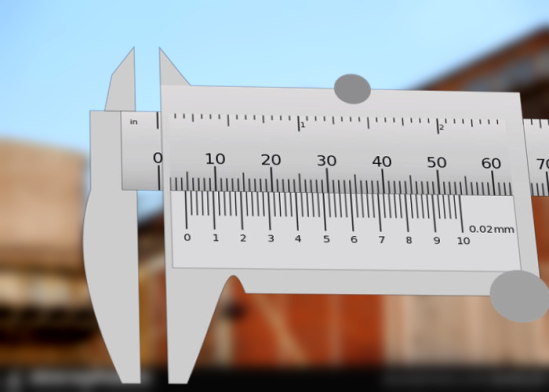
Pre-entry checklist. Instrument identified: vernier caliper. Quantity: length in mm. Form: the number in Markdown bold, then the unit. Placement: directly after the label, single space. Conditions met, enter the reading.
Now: **4.6** mm
